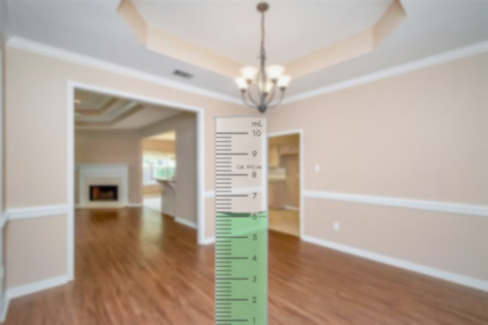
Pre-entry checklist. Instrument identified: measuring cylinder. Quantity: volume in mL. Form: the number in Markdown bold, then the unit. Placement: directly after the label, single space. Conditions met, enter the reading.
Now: **6** mL
